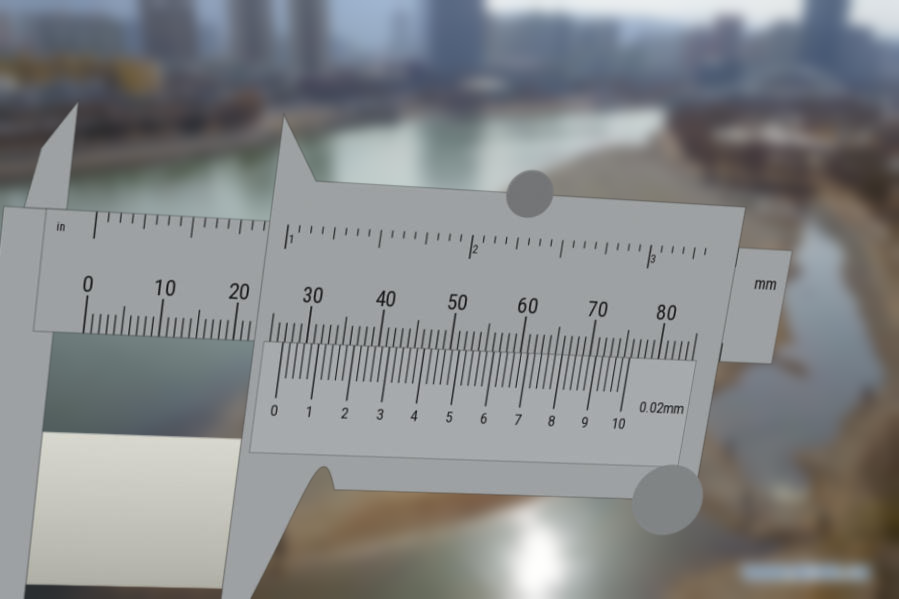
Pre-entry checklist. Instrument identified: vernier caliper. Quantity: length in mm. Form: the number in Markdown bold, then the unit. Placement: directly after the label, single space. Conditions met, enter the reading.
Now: **26.8** mm
